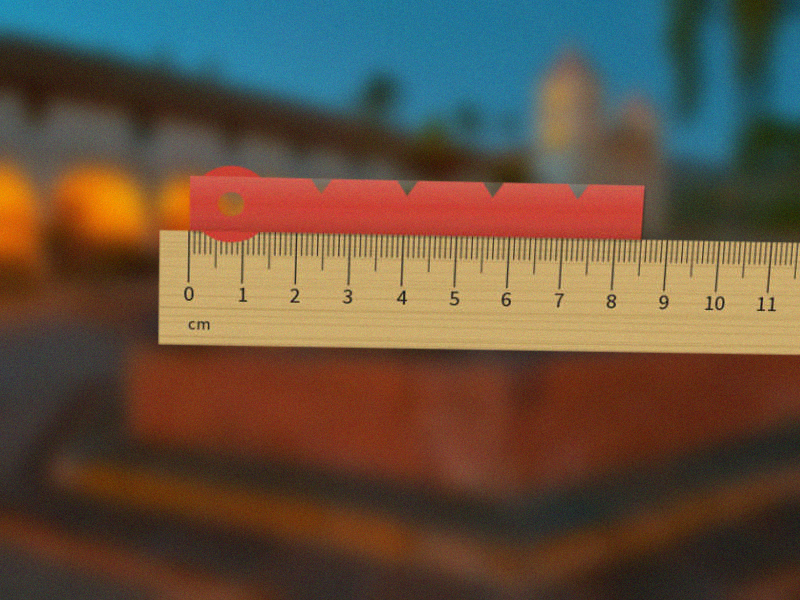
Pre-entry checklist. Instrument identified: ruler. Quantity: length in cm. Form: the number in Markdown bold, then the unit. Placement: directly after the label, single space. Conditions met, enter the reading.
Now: **8.5** cm
